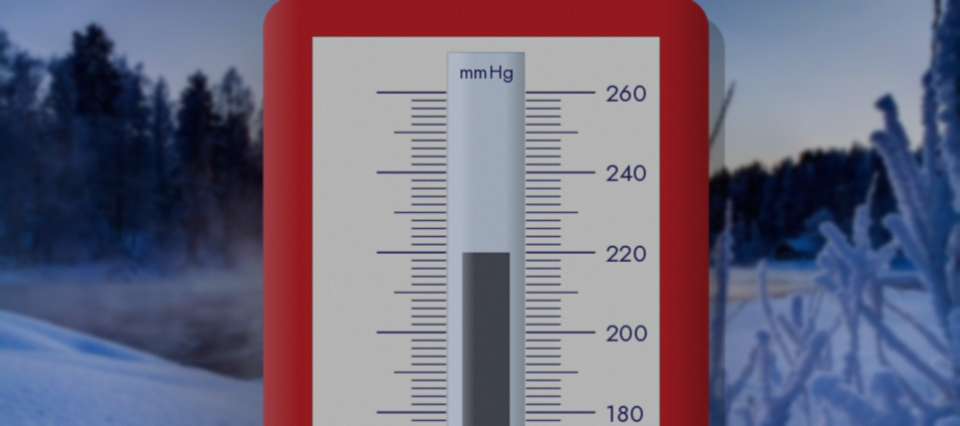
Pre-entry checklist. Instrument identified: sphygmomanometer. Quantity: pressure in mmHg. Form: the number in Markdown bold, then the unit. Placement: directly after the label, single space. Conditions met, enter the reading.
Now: **220** mmHg
